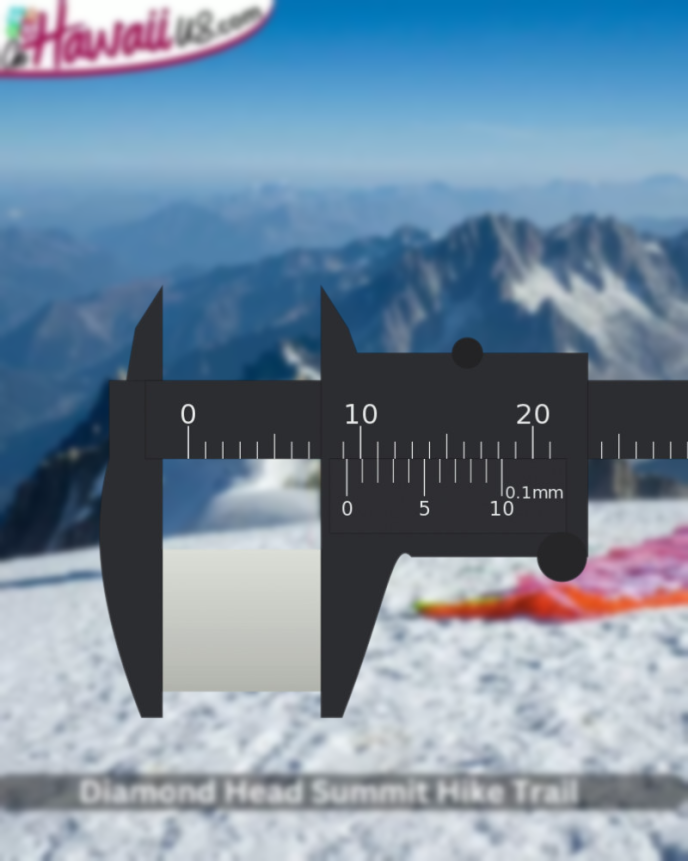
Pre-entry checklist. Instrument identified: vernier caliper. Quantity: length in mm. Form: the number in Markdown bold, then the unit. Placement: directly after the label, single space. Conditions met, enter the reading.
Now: **9.2** mm
